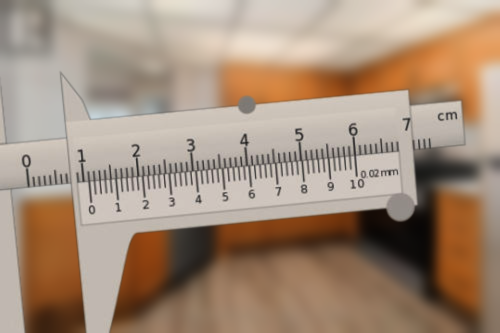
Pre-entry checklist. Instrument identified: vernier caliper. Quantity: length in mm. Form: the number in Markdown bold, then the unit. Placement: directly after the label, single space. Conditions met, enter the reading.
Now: **11.0** mm
